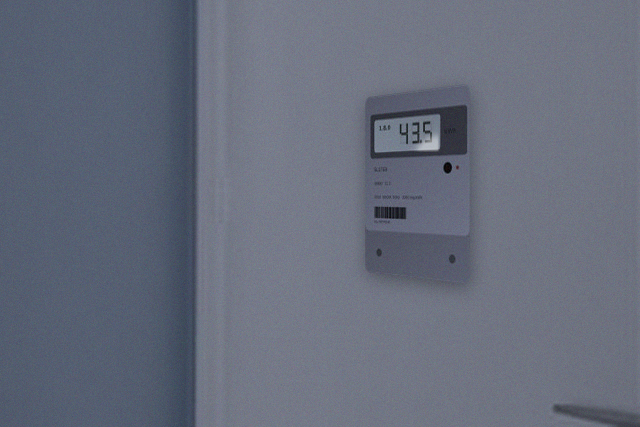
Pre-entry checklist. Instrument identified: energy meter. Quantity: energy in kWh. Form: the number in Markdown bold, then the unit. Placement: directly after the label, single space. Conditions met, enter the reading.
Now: **43.5** kWh
